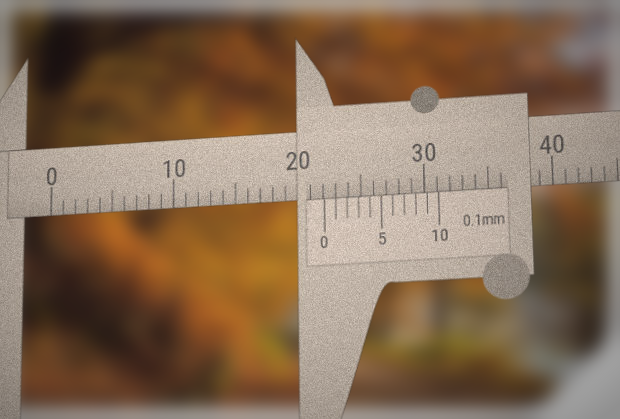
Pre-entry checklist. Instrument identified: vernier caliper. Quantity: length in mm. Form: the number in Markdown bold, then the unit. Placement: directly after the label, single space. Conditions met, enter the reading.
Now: **22.1** mm
